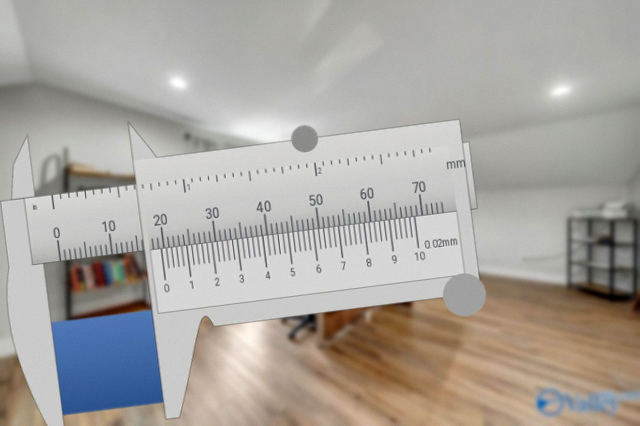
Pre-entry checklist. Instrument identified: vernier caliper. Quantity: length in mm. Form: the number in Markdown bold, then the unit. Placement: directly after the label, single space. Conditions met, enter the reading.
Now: **19.5** mm
